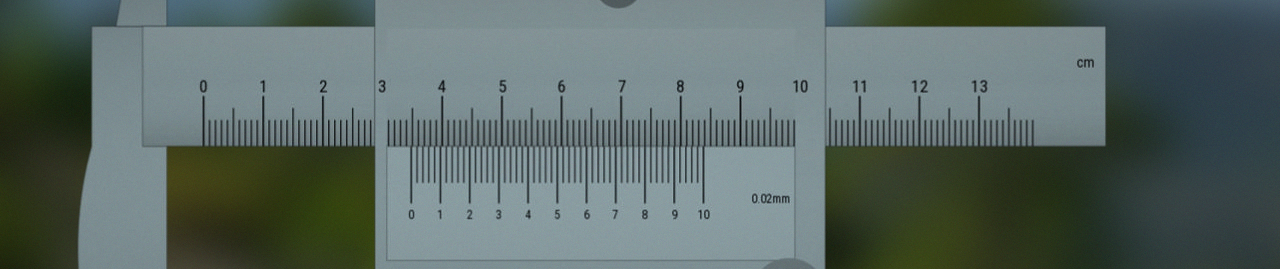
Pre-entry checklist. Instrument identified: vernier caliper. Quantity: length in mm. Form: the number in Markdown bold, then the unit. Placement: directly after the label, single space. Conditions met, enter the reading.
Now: **34.8** mm
